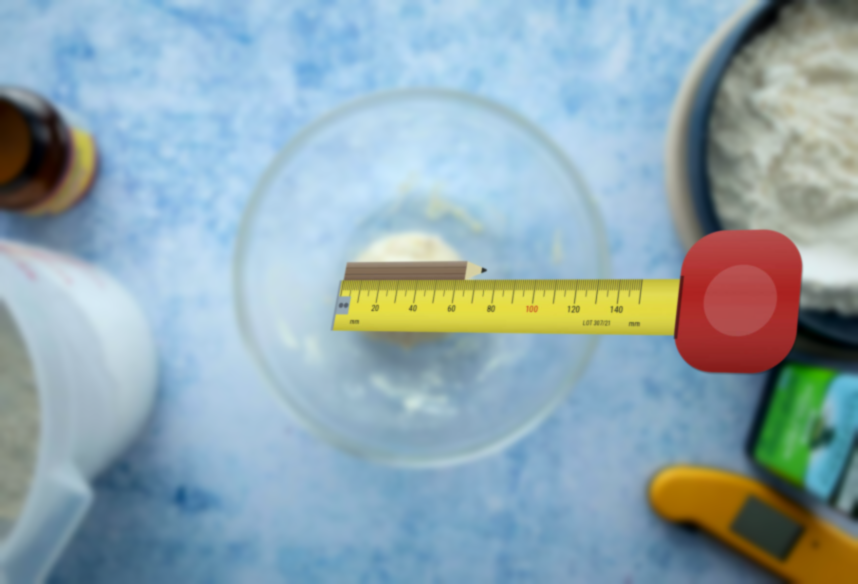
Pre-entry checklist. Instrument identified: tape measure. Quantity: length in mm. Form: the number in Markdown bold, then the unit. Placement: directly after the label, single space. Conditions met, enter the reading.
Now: **75** mm
